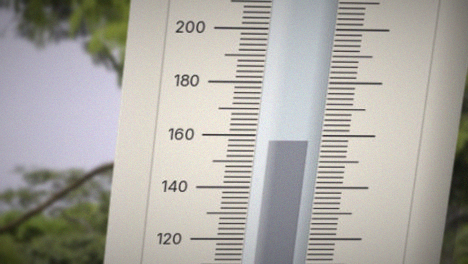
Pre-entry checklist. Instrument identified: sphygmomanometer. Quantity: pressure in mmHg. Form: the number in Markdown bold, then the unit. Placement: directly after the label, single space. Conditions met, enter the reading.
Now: **158** mmHg
